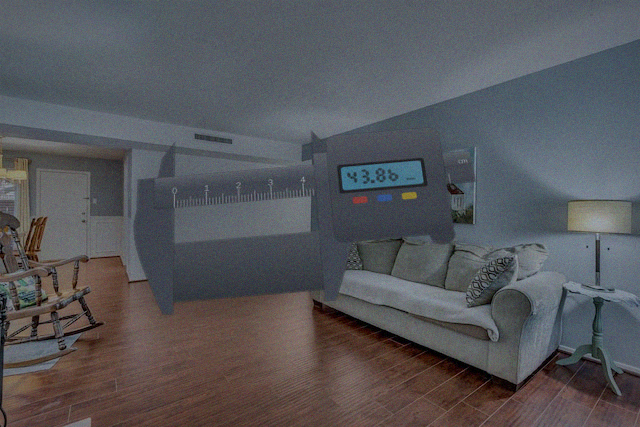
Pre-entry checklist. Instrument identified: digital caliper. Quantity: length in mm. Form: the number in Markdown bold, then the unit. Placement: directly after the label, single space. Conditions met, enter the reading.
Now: **43.86** mm
